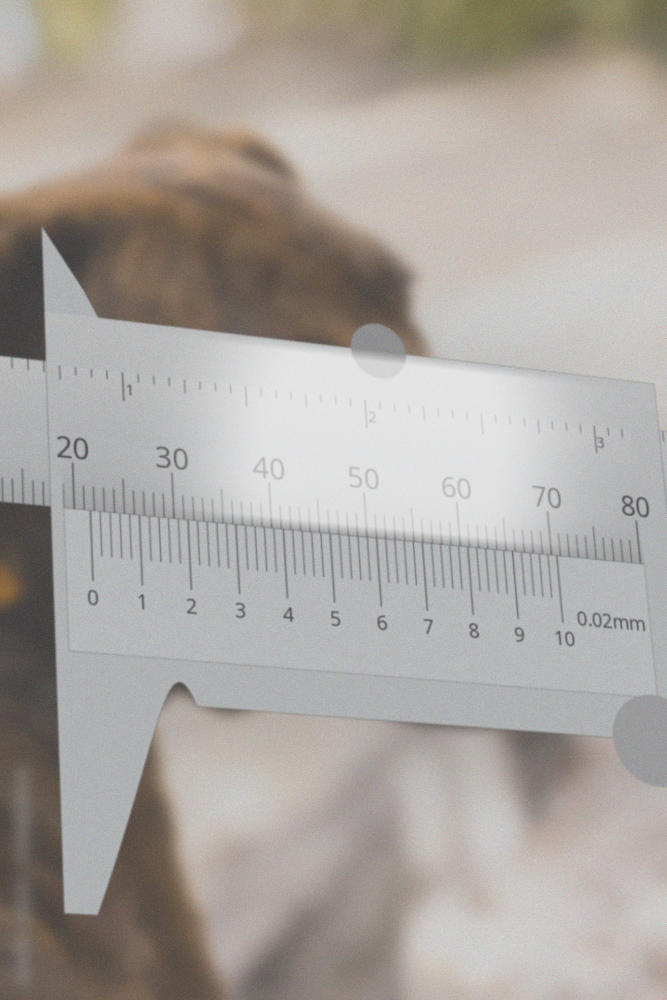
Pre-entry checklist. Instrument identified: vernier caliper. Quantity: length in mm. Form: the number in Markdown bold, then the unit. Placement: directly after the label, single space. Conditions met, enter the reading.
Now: **21.6** mm
